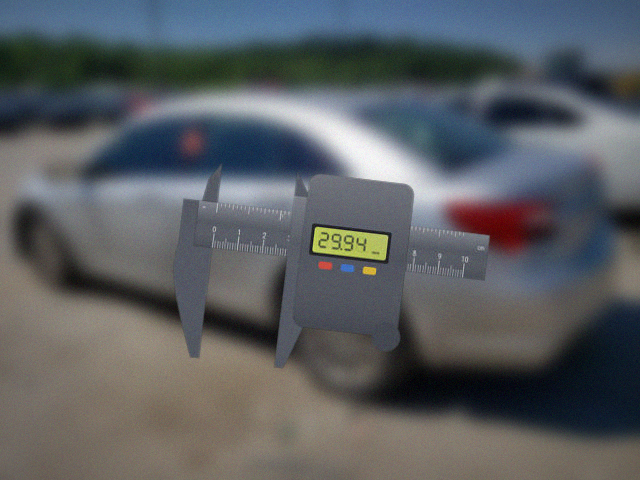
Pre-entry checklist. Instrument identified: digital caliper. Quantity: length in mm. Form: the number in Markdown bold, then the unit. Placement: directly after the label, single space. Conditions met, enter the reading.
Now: **29.94** mm
